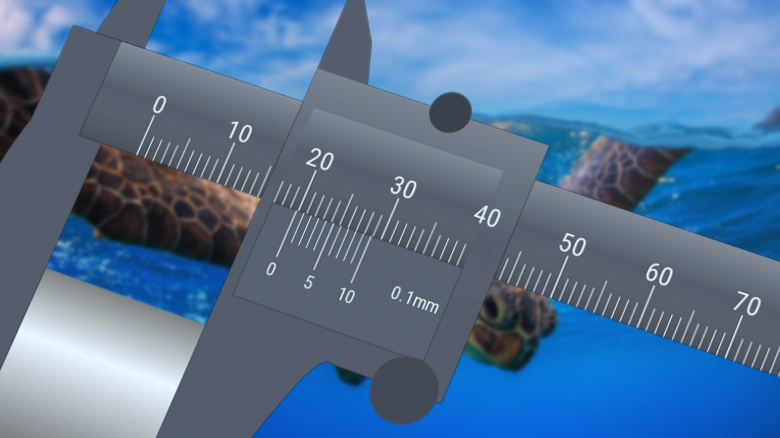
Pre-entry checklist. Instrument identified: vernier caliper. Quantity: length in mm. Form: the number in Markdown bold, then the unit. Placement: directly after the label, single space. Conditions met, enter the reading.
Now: **19.8** mm
